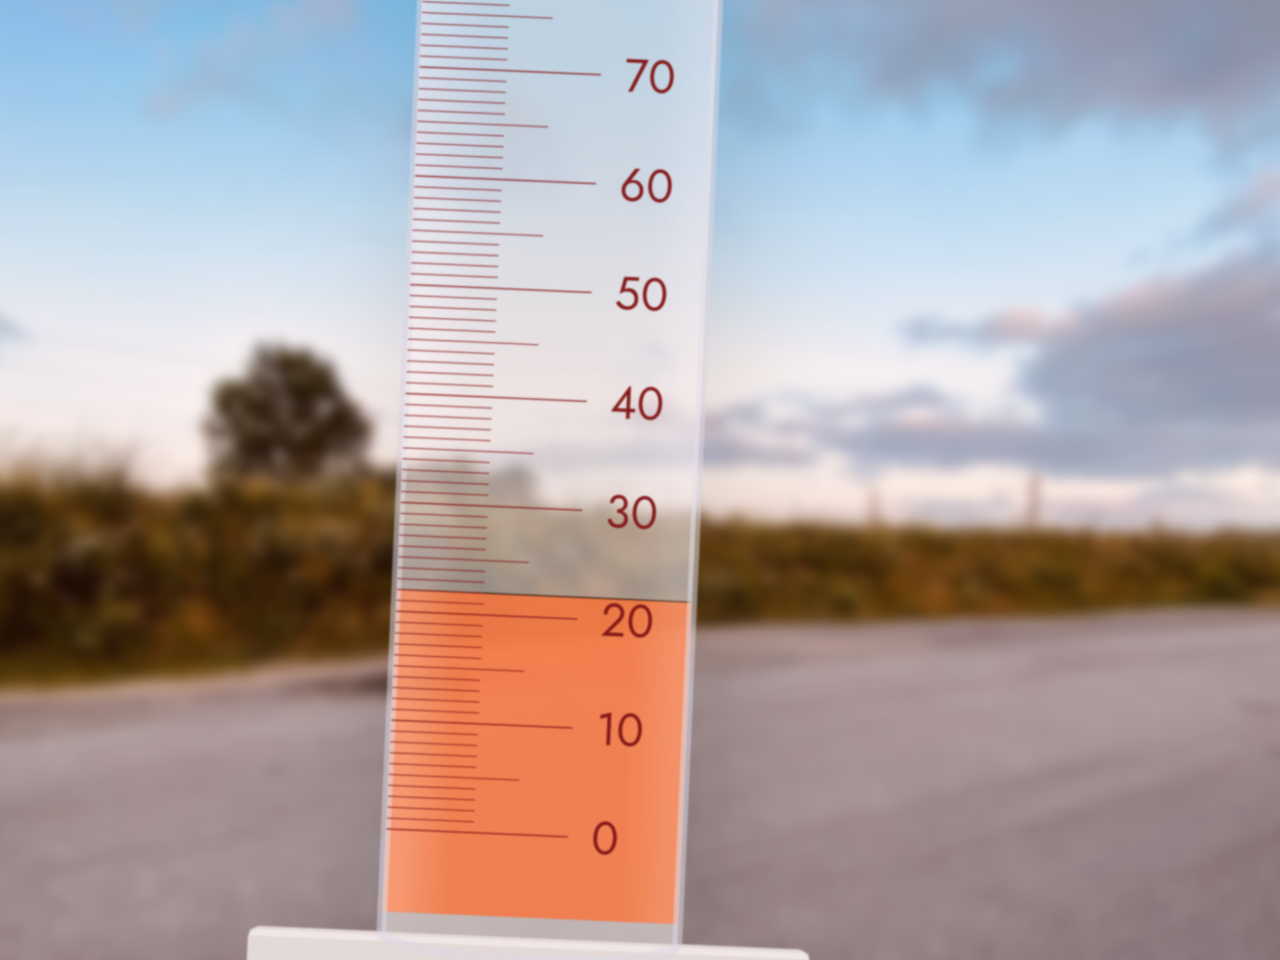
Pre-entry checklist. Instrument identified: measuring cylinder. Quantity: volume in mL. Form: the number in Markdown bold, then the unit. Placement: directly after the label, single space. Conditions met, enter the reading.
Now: **22** mL
